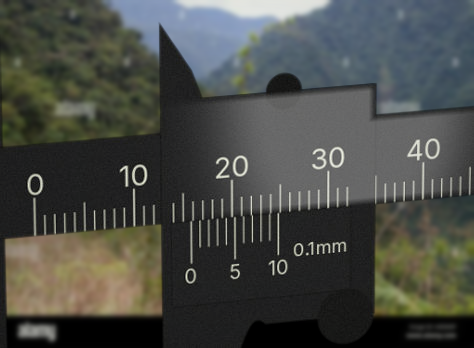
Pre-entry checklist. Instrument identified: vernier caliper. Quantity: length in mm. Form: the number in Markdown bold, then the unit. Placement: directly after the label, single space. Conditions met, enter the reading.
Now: **15.8** mm
